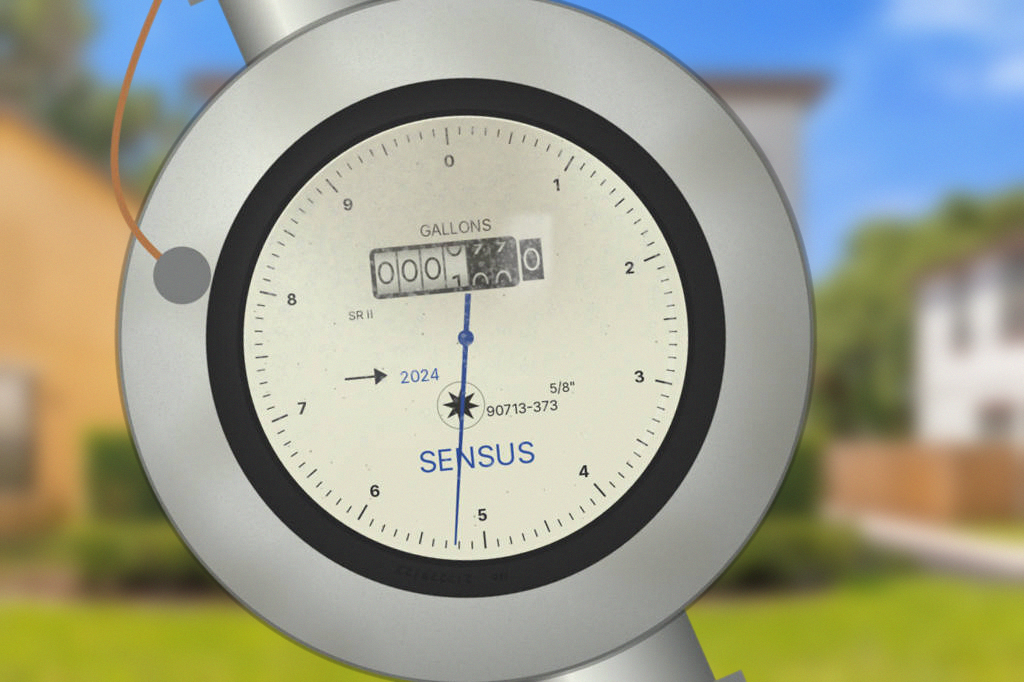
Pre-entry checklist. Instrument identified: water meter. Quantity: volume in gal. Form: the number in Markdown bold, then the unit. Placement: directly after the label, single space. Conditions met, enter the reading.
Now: **995.2** gal
